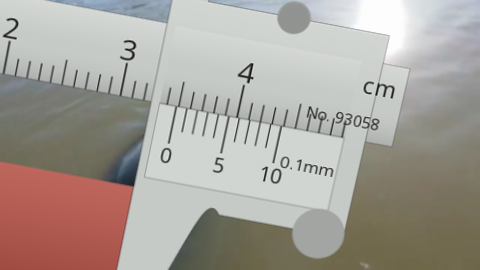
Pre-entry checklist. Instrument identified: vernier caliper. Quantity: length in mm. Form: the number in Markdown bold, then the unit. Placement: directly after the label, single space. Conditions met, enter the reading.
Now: **34.8** mm
